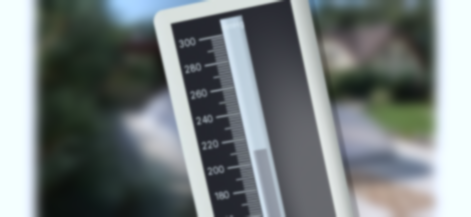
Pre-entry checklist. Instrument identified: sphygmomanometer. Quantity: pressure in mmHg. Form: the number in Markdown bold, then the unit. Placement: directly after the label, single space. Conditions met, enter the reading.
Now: **210** mmHg
